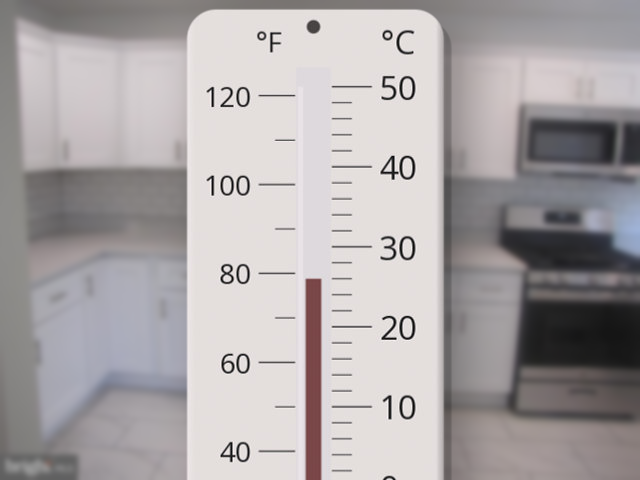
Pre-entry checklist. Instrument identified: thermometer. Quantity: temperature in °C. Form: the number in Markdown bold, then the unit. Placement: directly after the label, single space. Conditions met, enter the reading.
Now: **26** °C
